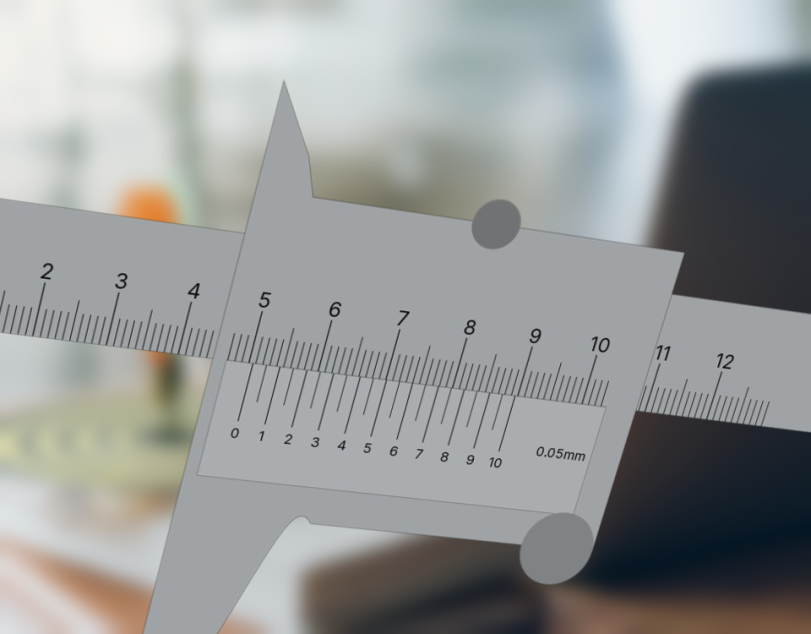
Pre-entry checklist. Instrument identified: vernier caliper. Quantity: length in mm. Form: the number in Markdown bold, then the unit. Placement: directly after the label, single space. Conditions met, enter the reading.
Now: **50.6** mm
